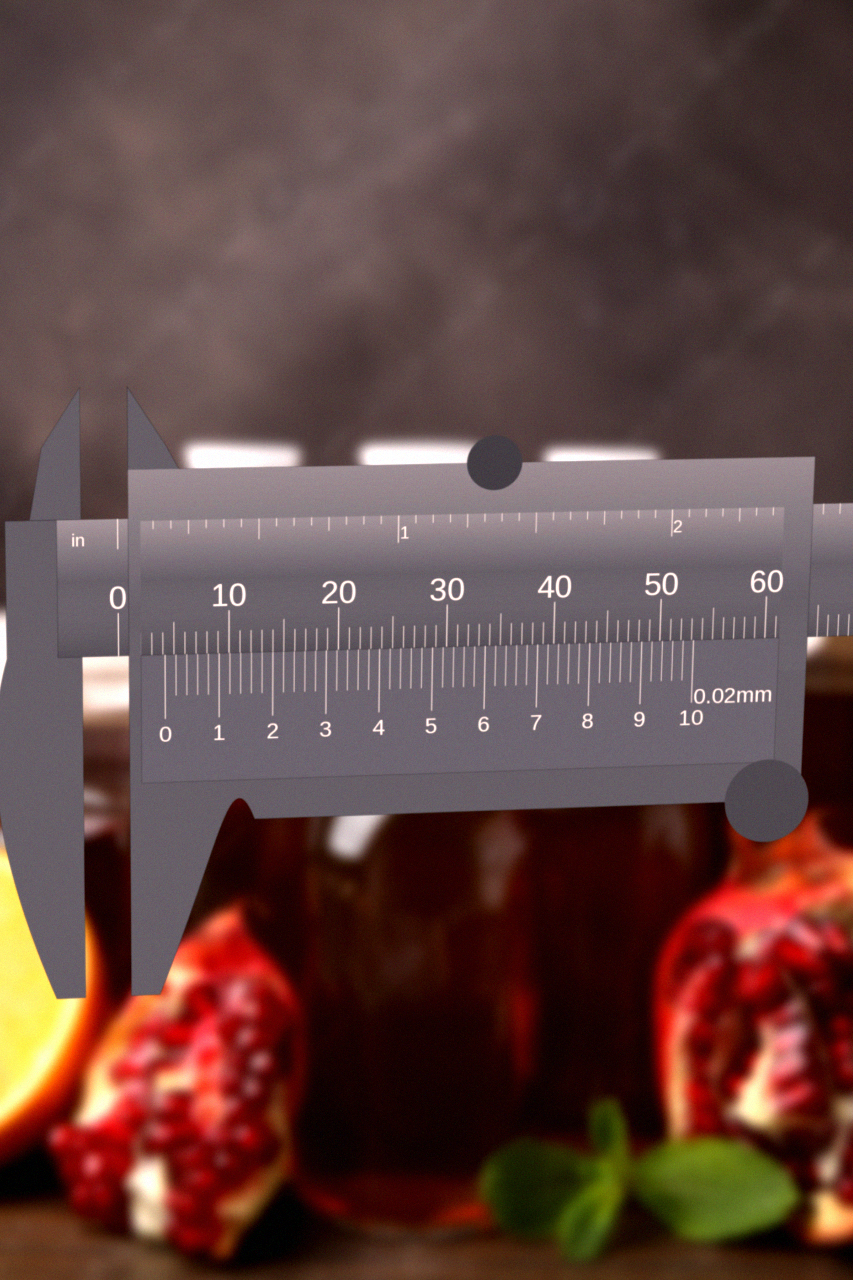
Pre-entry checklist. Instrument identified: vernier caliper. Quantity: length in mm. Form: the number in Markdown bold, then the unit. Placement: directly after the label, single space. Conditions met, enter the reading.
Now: **4.2** mm
